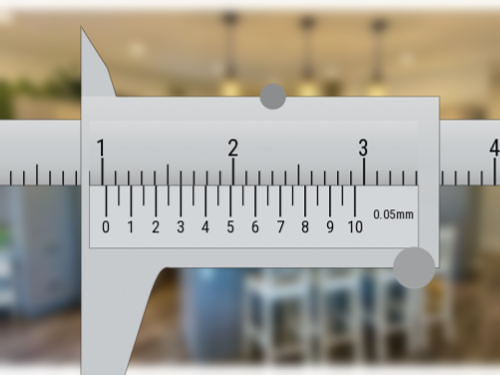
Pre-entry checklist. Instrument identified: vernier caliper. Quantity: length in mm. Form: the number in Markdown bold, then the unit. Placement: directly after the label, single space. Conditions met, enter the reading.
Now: **10.3** mm
